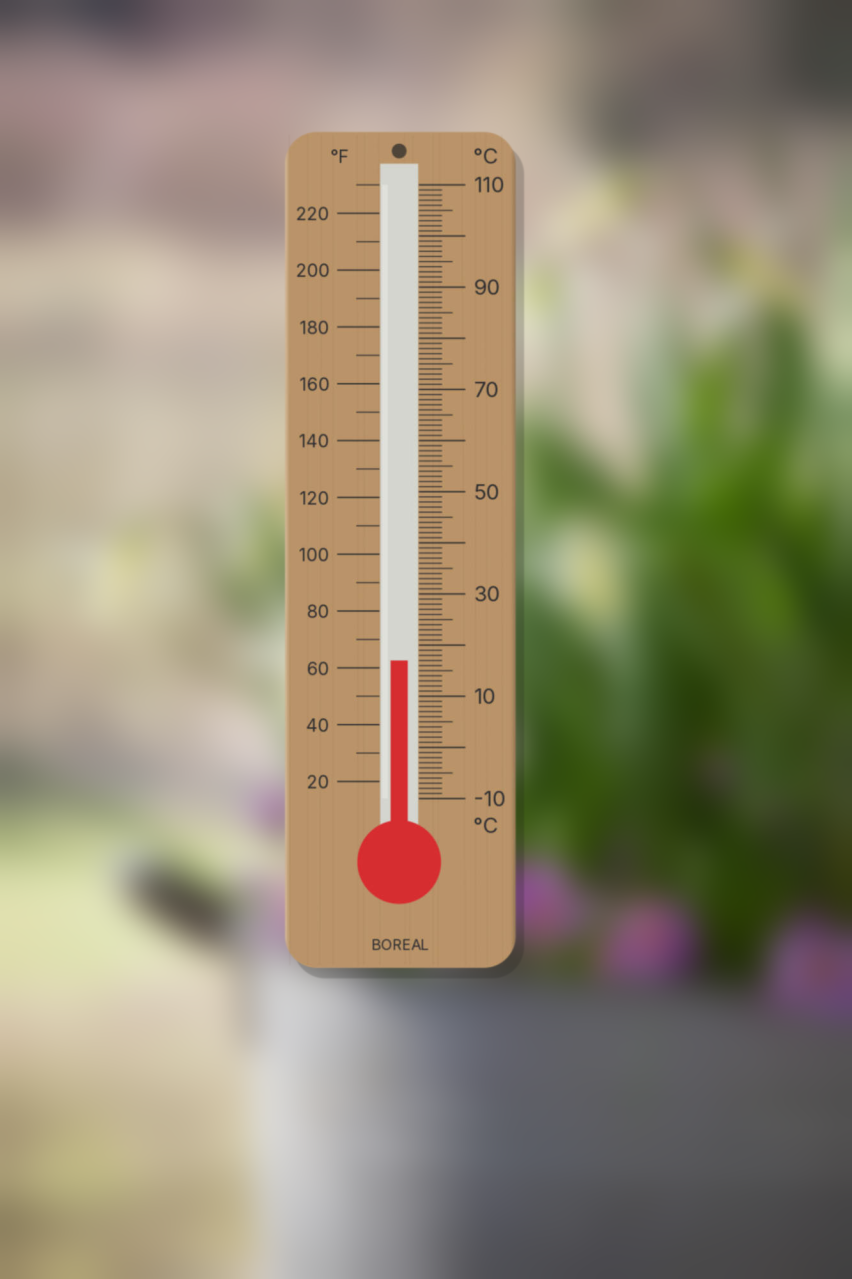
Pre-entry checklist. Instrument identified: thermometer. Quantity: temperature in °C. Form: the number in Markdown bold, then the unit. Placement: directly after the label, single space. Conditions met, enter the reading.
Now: **17** °C
